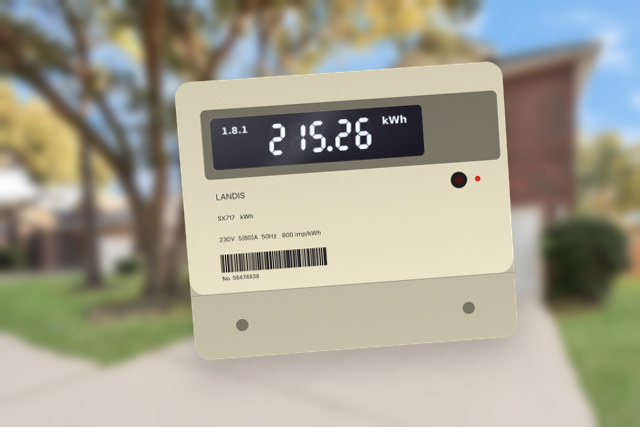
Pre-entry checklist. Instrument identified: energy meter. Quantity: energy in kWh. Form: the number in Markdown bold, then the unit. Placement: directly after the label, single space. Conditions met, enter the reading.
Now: **215.26** kWh
